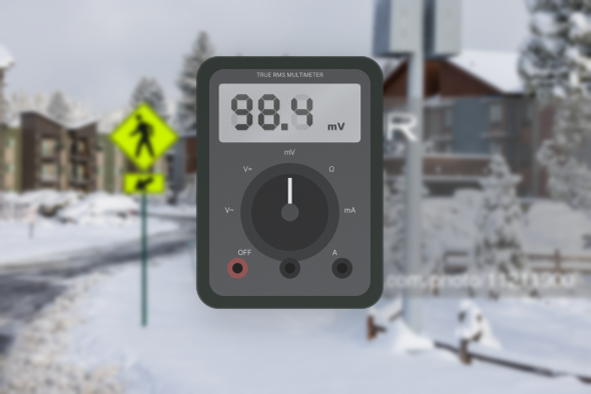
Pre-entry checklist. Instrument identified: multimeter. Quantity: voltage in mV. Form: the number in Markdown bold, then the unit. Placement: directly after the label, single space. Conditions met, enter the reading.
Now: **98.4** mV
